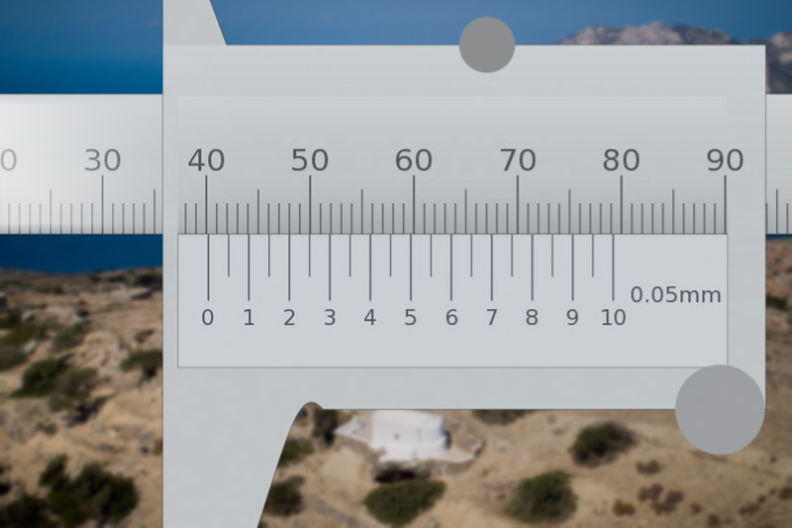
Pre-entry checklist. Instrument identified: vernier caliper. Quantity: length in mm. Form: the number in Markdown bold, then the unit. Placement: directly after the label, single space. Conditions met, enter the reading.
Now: **40.2** mm
